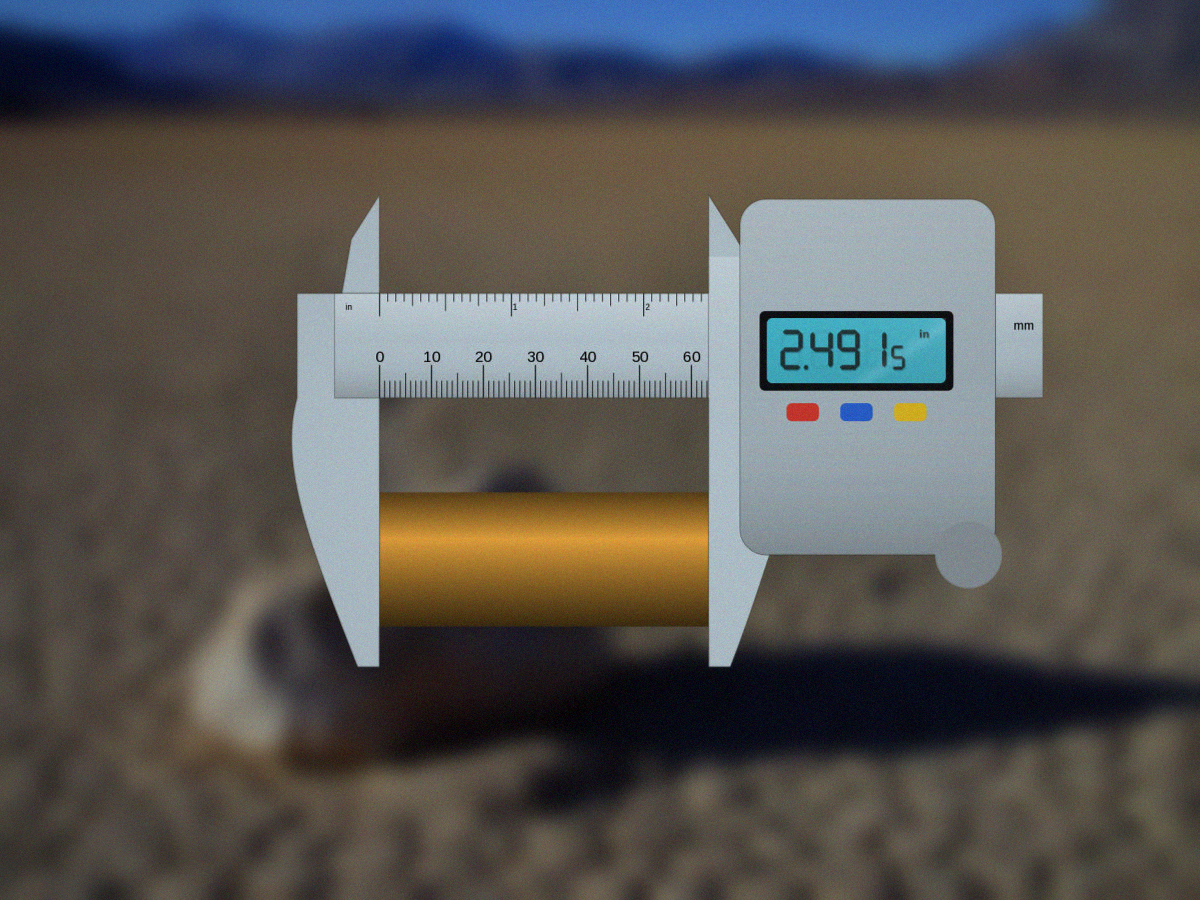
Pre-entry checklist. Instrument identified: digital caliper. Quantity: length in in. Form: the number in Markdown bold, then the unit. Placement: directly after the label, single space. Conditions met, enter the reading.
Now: **2.4915** in
